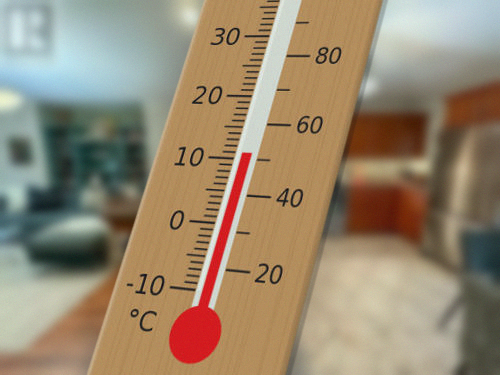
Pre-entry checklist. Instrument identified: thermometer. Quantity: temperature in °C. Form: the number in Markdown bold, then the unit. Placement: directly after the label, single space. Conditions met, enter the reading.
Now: **11** °C
